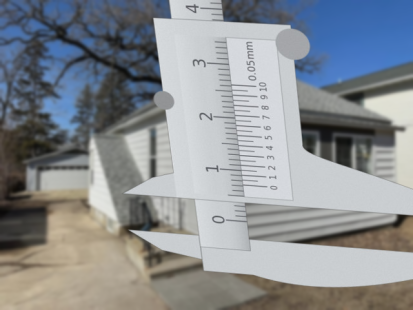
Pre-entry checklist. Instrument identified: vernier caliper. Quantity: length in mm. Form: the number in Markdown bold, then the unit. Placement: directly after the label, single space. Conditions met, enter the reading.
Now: **7.2** mm
